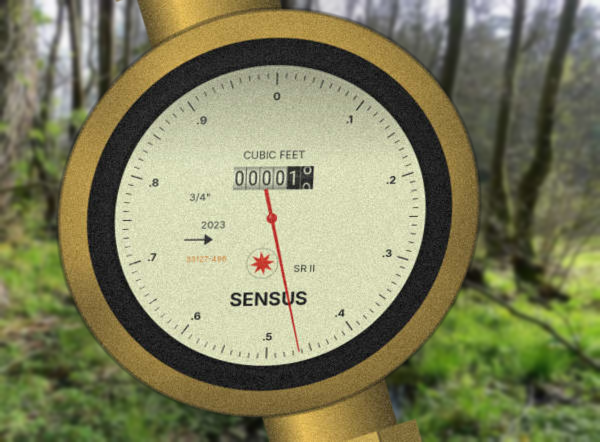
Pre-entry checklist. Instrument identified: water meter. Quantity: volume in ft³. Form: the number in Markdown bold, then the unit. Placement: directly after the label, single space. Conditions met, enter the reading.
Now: **18.46** ft³
